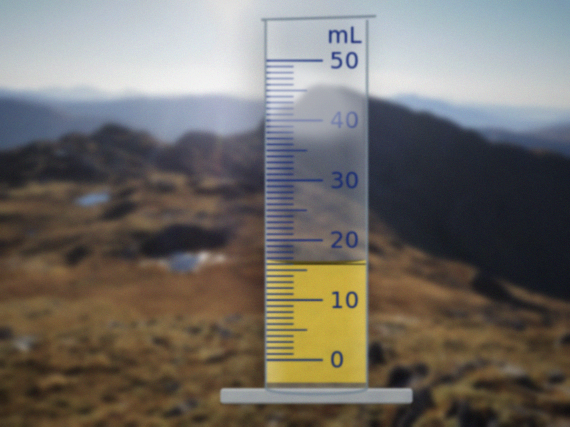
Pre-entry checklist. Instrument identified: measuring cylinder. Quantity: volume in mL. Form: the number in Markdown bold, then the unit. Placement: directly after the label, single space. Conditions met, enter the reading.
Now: **16** mL
